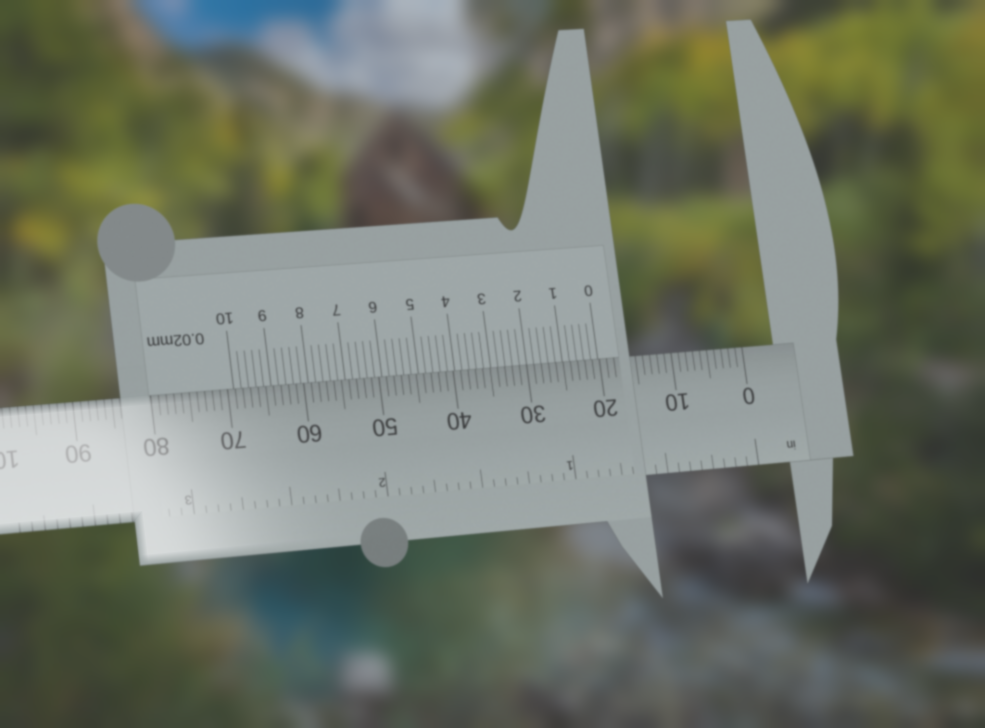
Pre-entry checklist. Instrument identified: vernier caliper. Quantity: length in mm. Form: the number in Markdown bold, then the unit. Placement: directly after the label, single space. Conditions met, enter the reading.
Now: **20.2** mm
